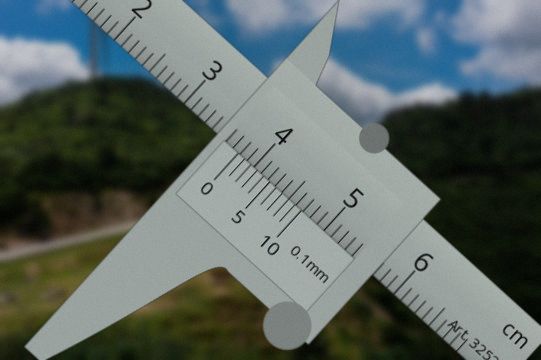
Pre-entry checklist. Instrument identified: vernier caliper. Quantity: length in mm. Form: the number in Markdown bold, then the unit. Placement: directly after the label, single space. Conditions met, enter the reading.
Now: **37.8** mm
